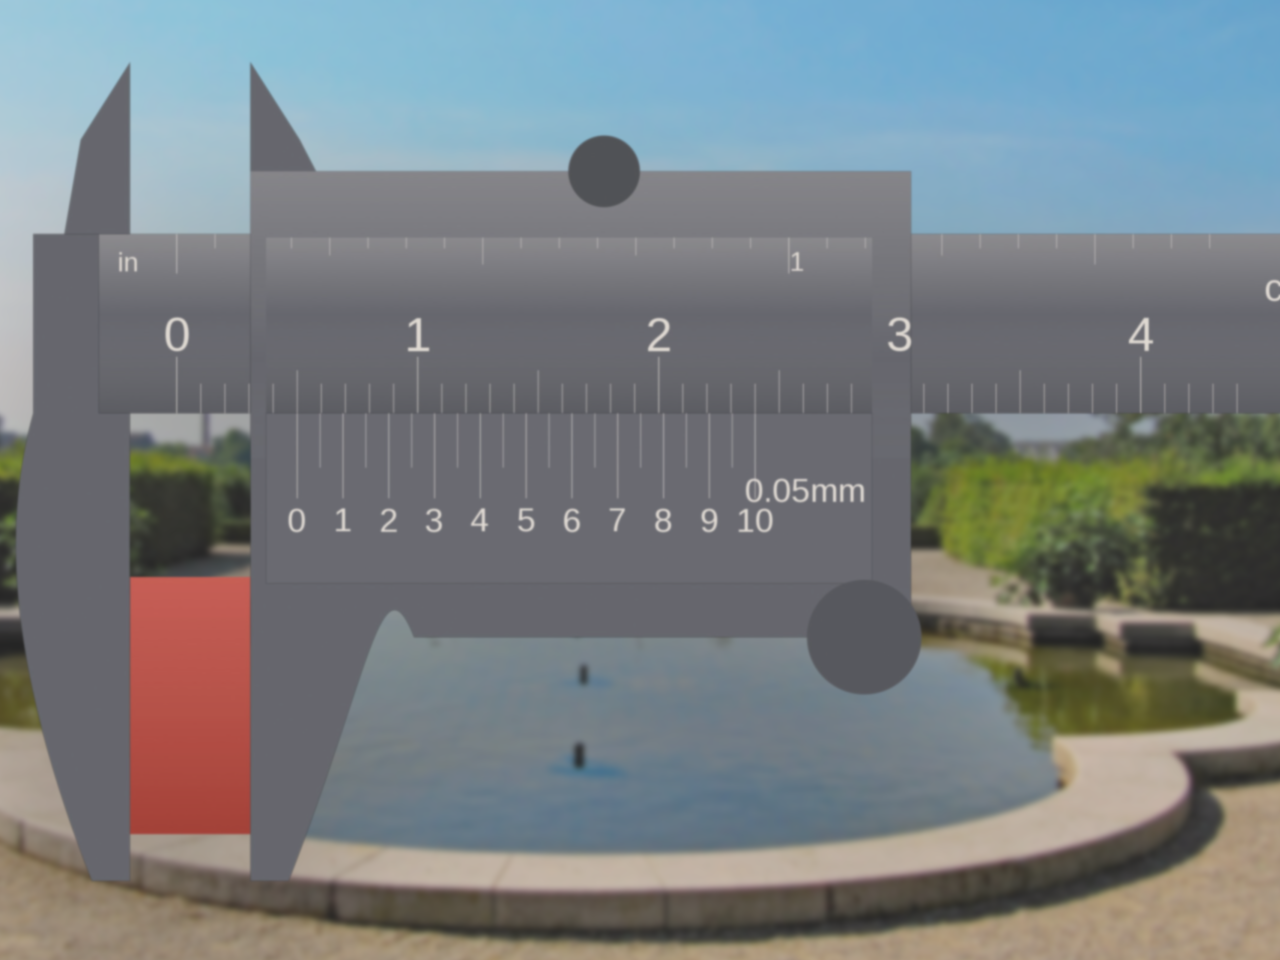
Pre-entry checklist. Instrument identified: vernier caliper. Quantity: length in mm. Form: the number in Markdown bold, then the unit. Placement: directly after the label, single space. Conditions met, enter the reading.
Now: **5.0** mm
